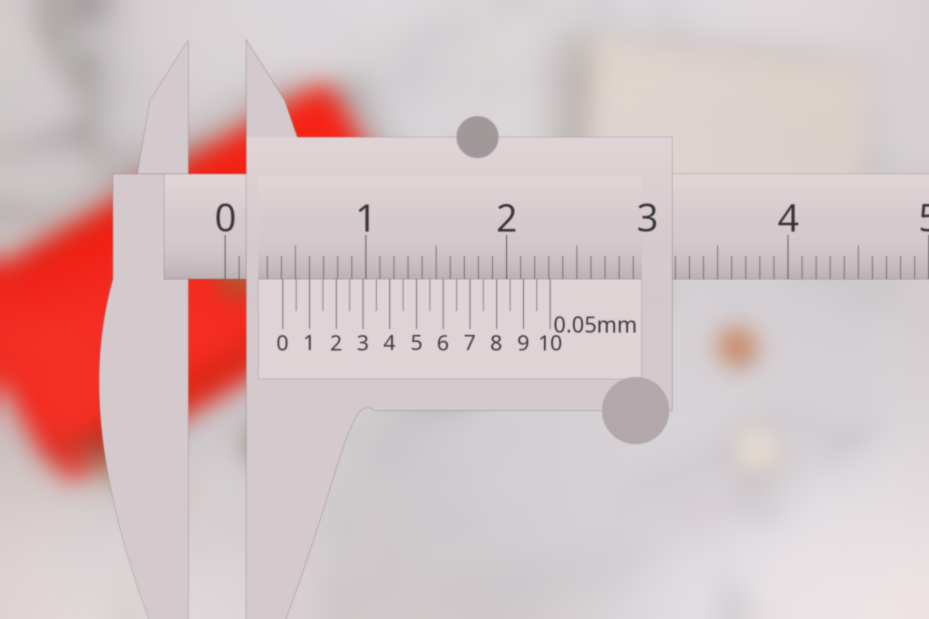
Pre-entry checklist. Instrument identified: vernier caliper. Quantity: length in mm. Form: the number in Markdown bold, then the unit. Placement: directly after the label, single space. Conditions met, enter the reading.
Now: **4.1** mm
